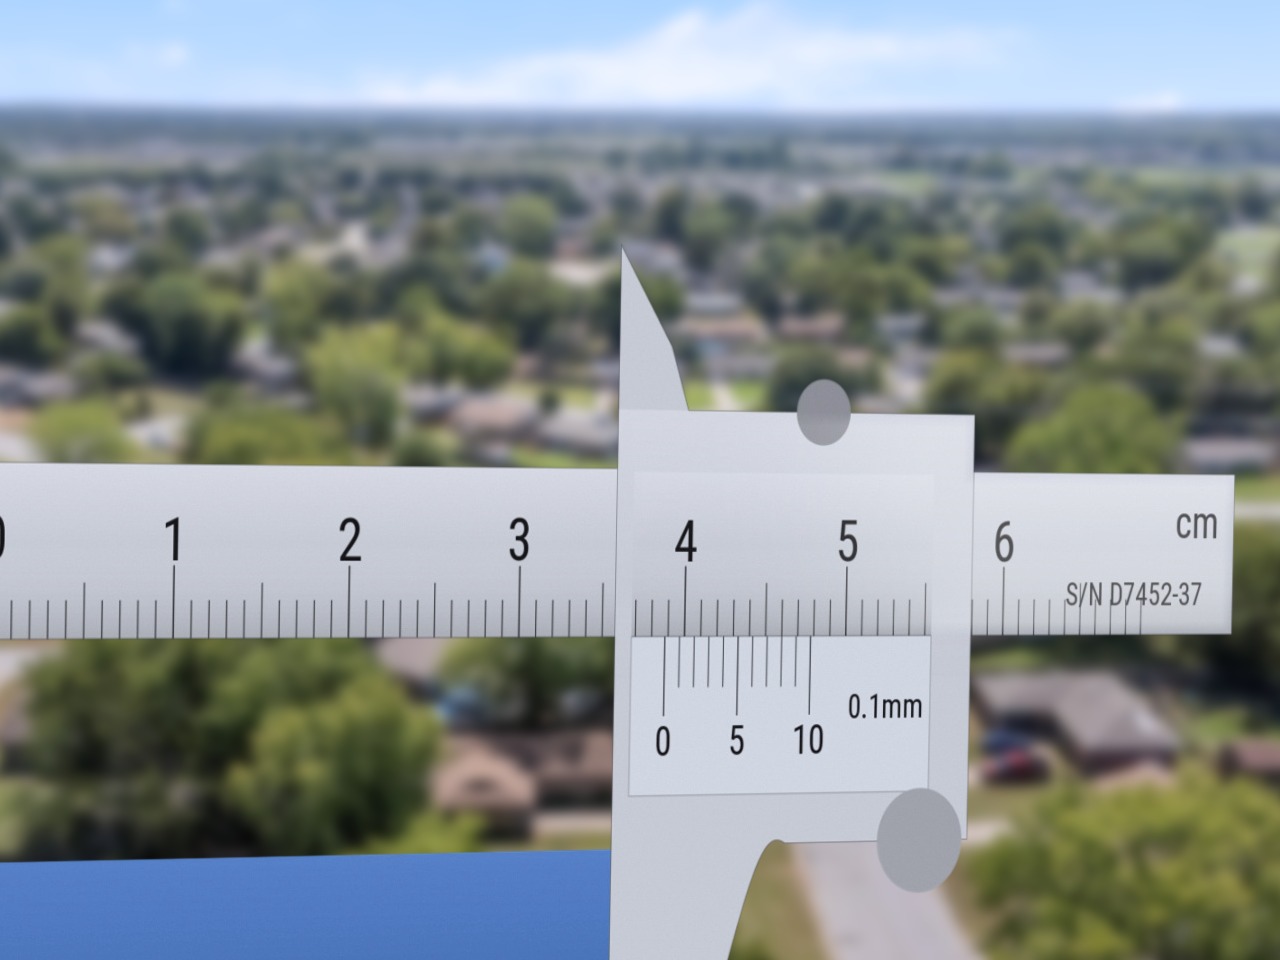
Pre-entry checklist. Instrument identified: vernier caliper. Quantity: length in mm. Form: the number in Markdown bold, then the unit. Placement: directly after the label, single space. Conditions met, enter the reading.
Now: **38.8** mm
